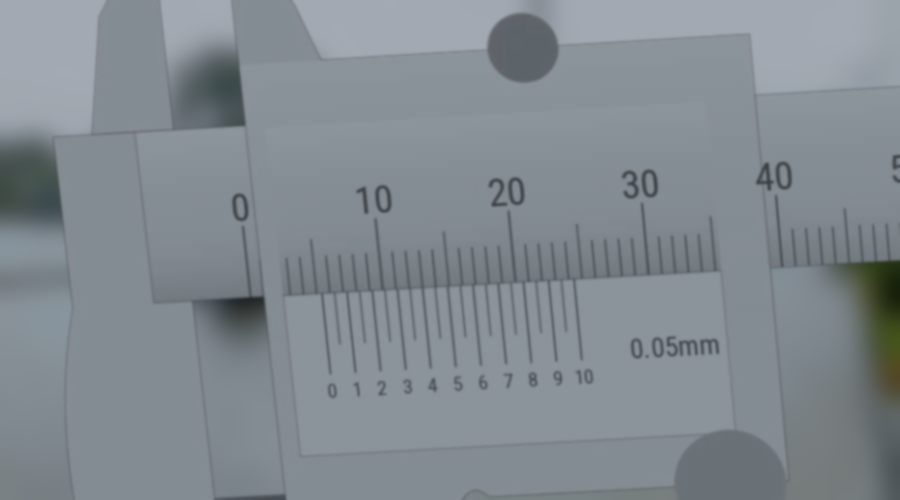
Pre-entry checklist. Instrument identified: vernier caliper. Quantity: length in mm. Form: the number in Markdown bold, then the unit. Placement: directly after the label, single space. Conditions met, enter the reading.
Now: **5.4** mm
